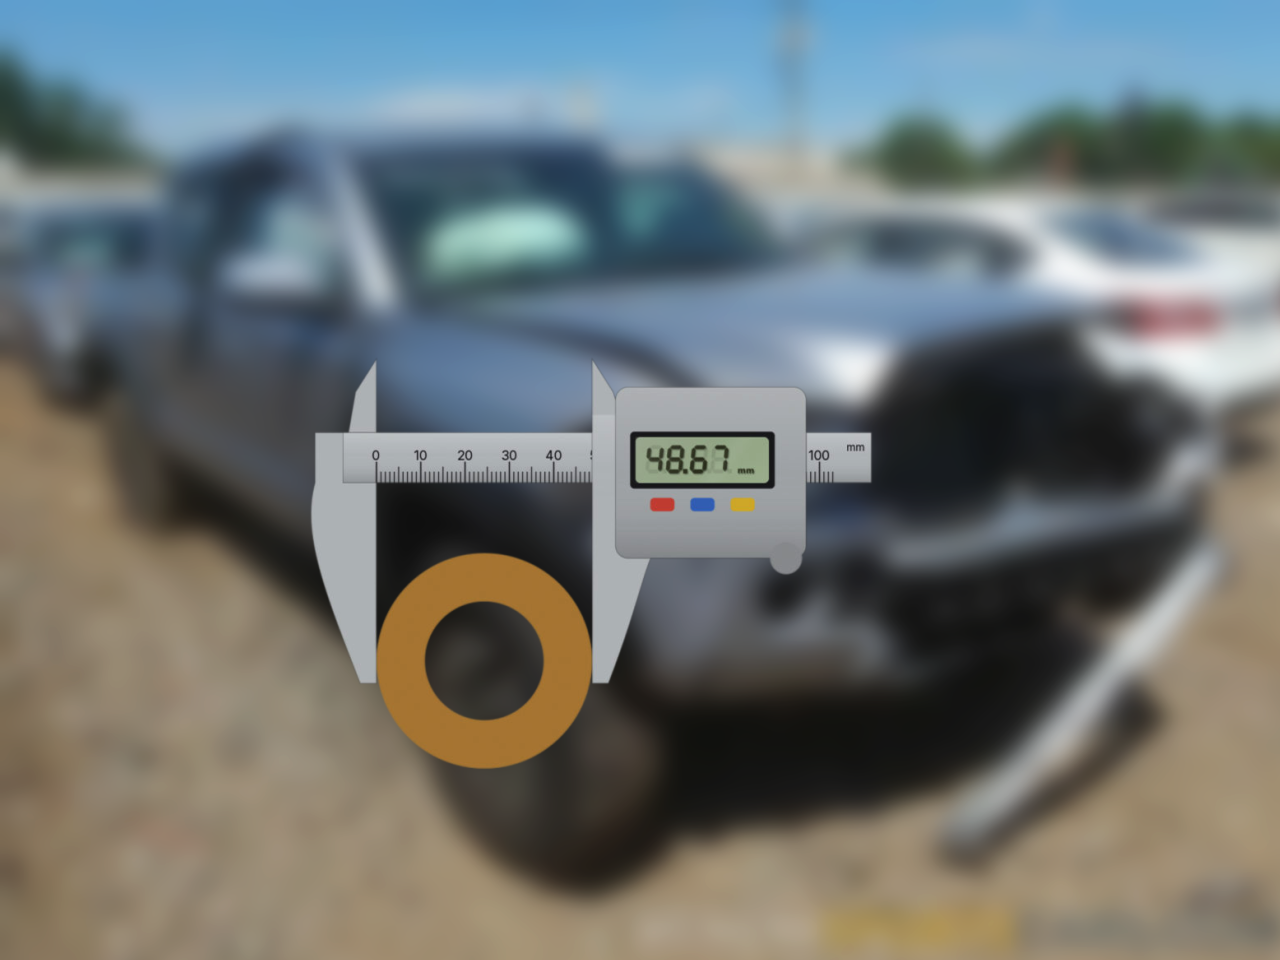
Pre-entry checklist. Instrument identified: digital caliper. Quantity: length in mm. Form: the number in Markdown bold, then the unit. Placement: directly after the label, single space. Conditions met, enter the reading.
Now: **48.67** mm
